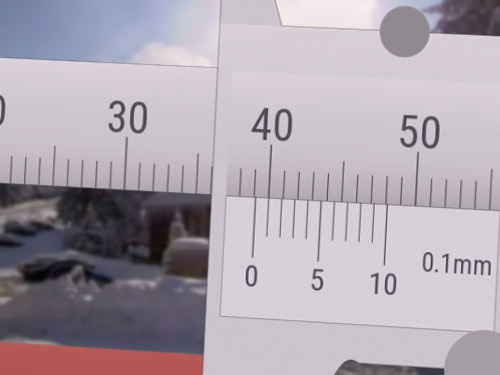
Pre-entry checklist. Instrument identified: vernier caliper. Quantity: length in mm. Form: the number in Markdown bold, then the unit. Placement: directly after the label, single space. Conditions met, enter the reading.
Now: **39.1** mm
